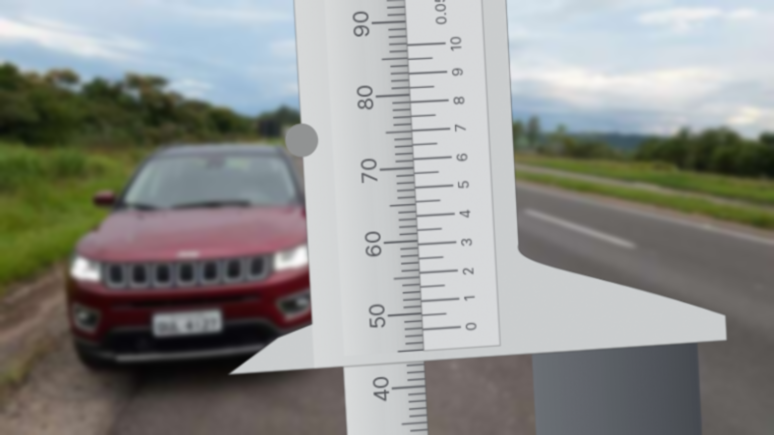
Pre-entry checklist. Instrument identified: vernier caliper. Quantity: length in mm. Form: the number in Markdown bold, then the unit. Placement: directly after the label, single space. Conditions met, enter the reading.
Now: **47.8** mm
